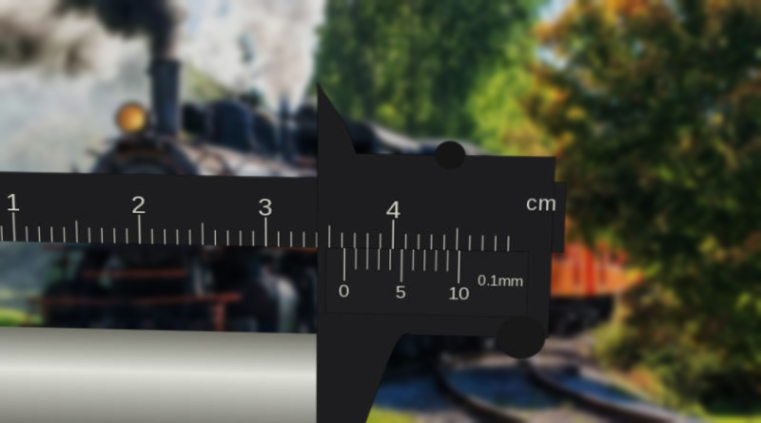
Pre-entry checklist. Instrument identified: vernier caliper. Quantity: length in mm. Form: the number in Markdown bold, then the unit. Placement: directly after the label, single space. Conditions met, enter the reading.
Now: **36.2** mm
